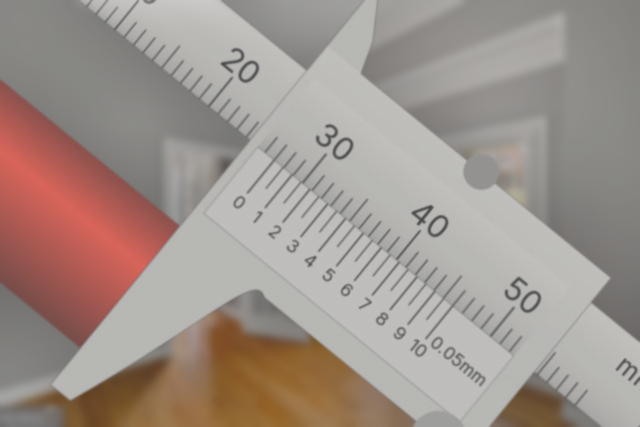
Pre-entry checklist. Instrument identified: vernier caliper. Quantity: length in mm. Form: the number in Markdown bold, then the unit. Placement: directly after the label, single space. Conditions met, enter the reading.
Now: **27.0** mm
